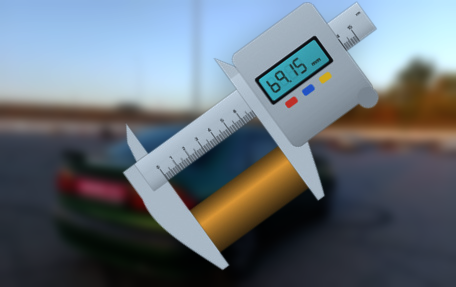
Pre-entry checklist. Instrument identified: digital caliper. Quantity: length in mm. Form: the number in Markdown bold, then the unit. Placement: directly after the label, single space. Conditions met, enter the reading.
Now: **69.15** mm
